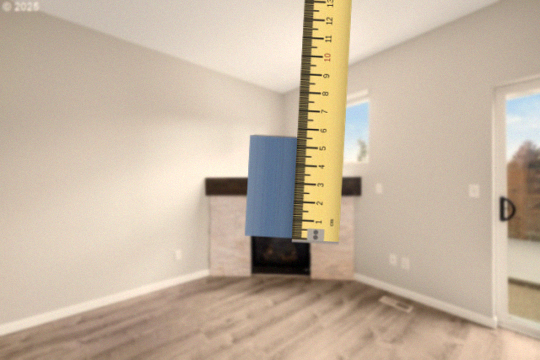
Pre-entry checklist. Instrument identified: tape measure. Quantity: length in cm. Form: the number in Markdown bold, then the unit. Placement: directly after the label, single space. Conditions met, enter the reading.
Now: **5.5** cm
